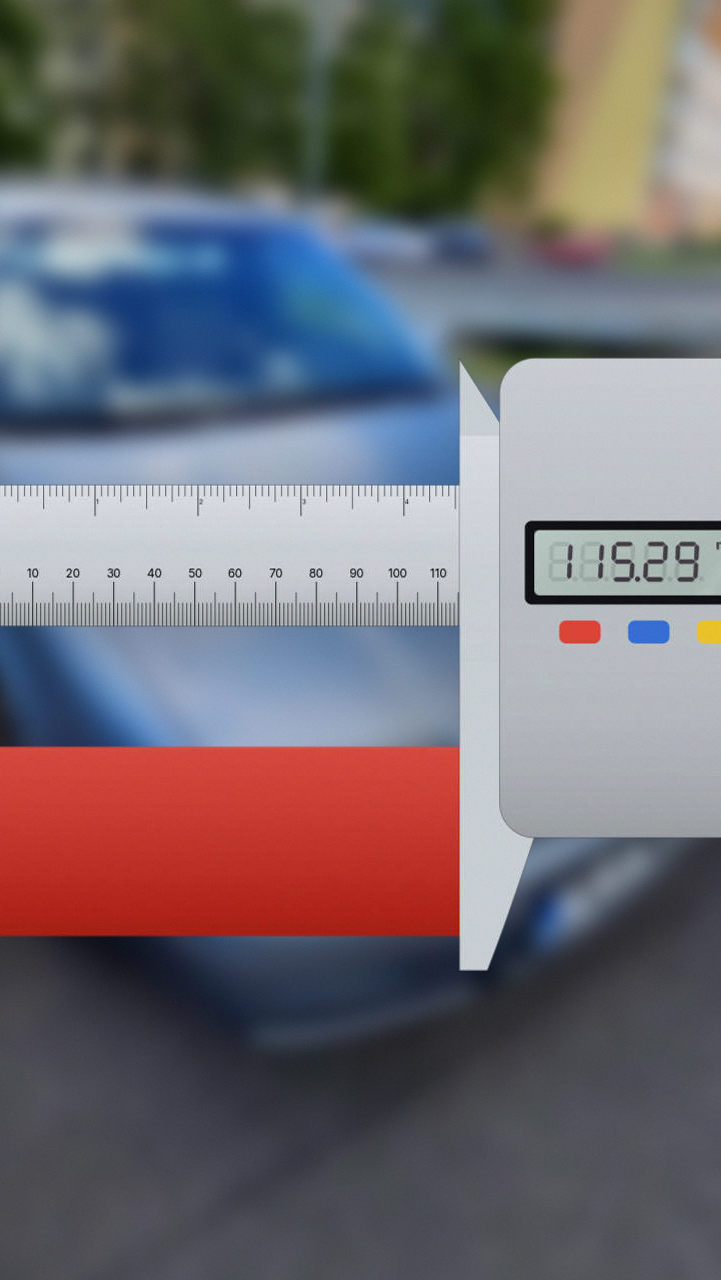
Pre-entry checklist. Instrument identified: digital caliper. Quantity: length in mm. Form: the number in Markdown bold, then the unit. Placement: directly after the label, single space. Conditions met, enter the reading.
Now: **115.29** mm
